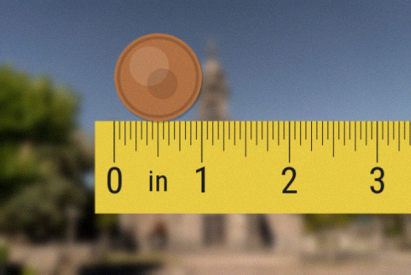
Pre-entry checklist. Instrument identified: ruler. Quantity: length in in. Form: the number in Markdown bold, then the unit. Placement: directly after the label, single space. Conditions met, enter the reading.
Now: **1** in
